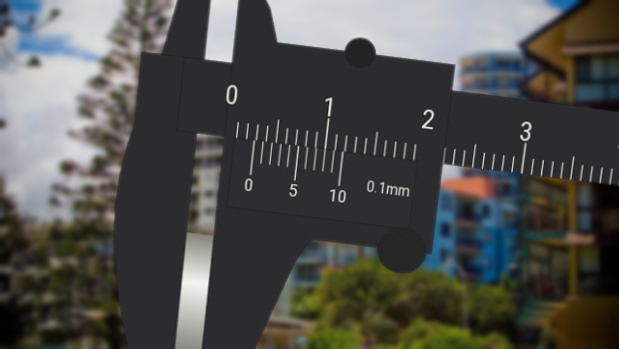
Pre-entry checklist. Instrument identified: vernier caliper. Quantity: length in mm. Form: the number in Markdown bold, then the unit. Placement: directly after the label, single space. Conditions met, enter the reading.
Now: **2.8** mm
